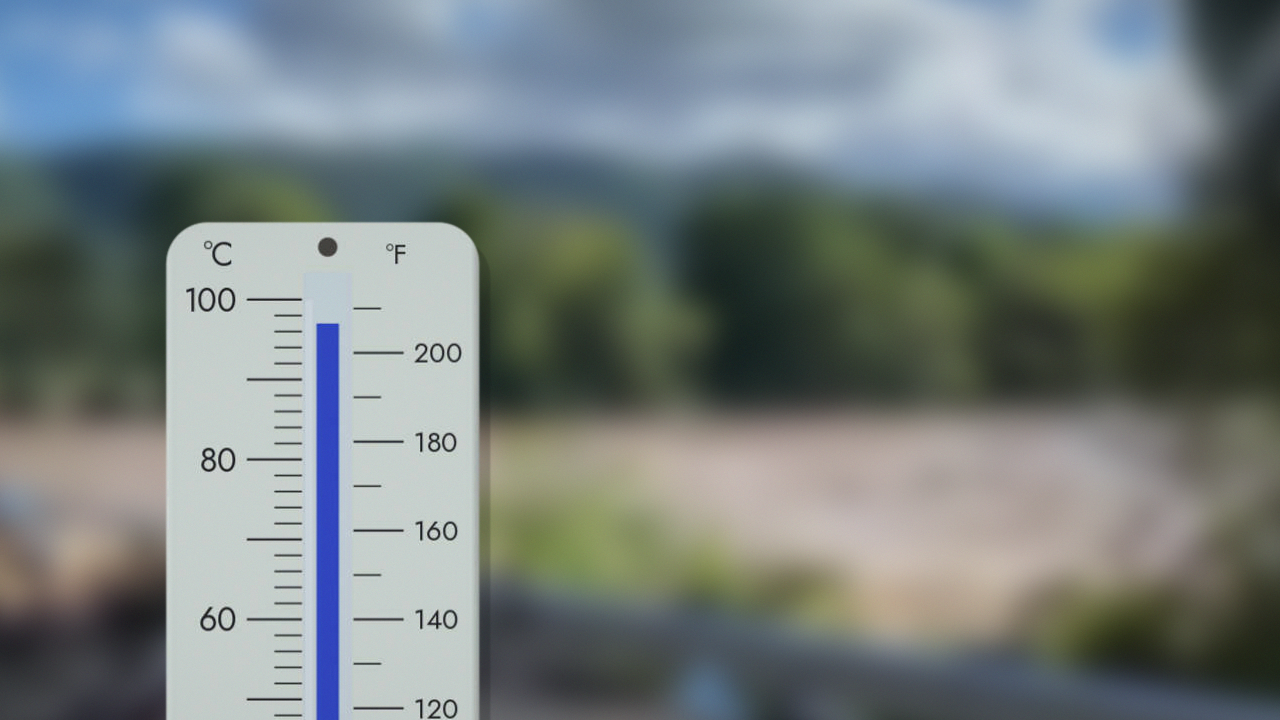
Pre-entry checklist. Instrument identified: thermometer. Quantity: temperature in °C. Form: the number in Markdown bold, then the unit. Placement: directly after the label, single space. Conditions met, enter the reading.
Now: **97** °C
